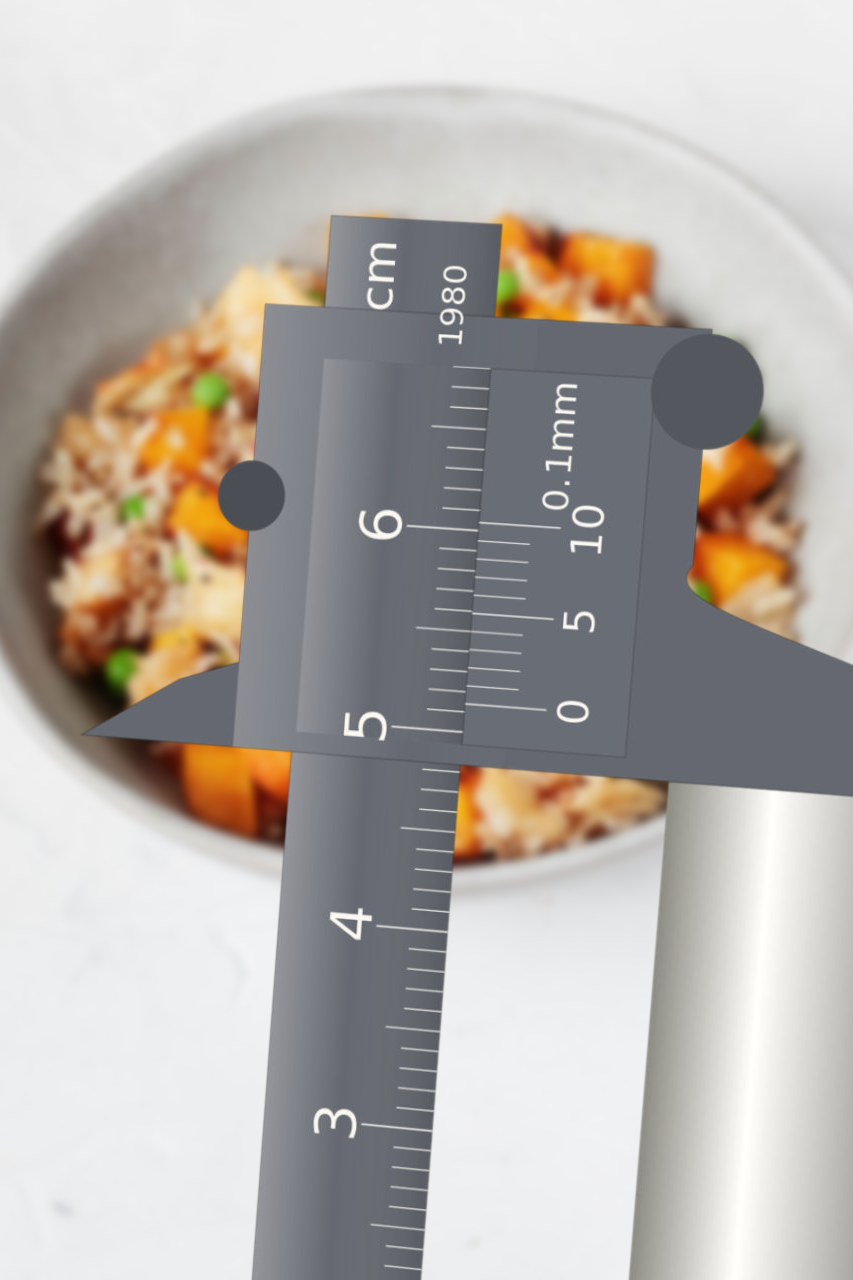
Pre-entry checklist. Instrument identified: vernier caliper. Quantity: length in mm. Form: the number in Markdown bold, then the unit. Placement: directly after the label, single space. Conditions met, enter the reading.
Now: **51.4** mm
